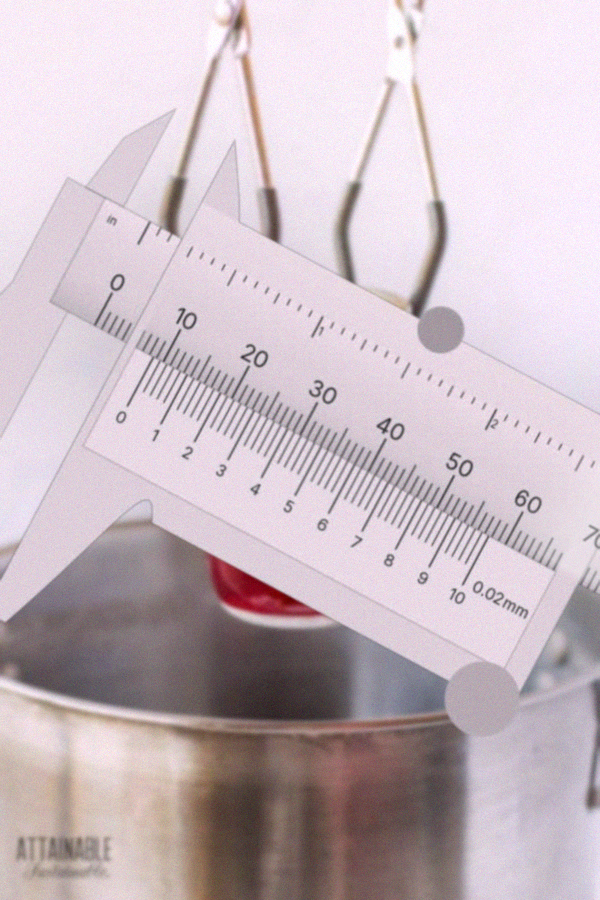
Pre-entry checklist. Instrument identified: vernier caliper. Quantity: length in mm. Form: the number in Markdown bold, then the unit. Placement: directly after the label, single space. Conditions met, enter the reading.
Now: **8.6** mm
